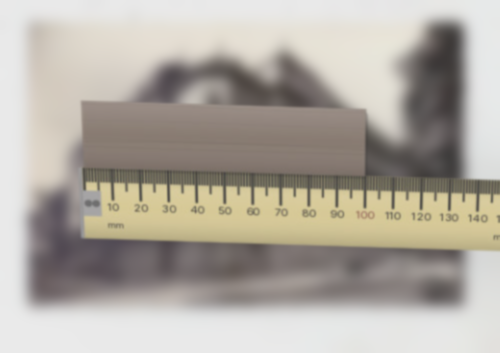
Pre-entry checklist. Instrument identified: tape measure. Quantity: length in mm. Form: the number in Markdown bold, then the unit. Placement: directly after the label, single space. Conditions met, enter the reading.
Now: **100** mm
